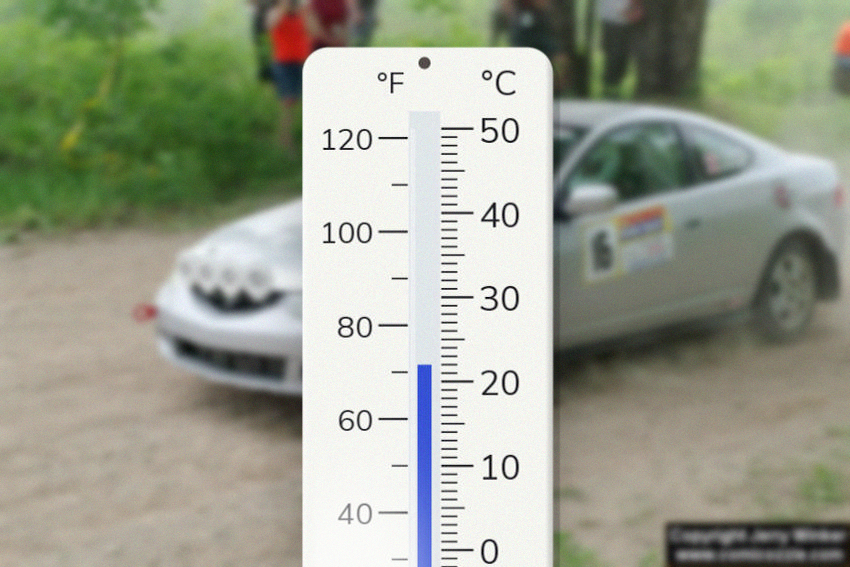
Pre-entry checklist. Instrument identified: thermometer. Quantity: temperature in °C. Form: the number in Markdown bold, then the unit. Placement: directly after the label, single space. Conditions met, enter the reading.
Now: **22** °C
